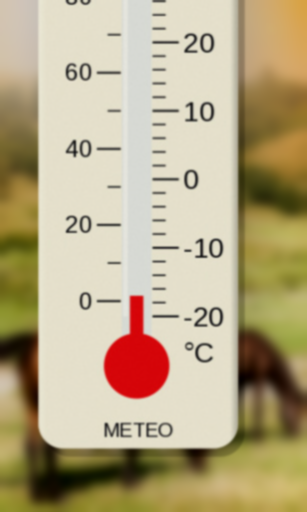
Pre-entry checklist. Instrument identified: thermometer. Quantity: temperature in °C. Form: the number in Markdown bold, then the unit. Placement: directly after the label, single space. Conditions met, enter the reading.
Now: **-17** °C
